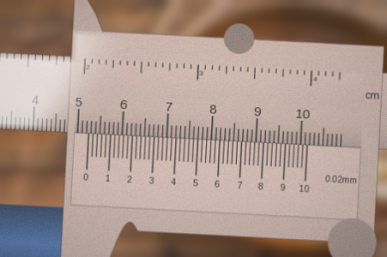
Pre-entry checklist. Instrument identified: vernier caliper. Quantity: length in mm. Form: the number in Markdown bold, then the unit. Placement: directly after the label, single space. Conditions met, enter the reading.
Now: **52.5** mm
